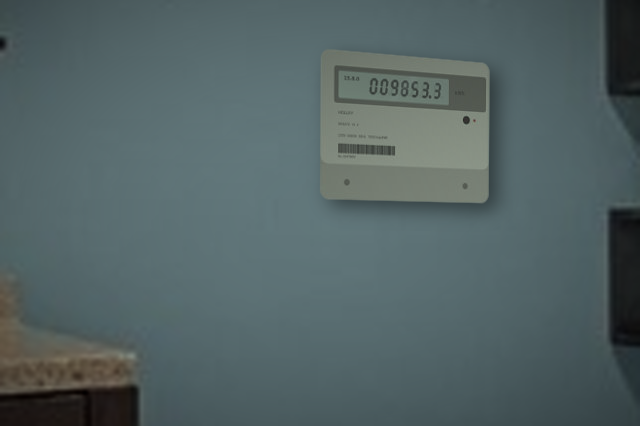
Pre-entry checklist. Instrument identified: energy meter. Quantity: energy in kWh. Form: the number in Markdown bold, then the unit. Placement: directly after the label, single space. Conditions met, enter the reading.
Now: **9853.3** kWh
